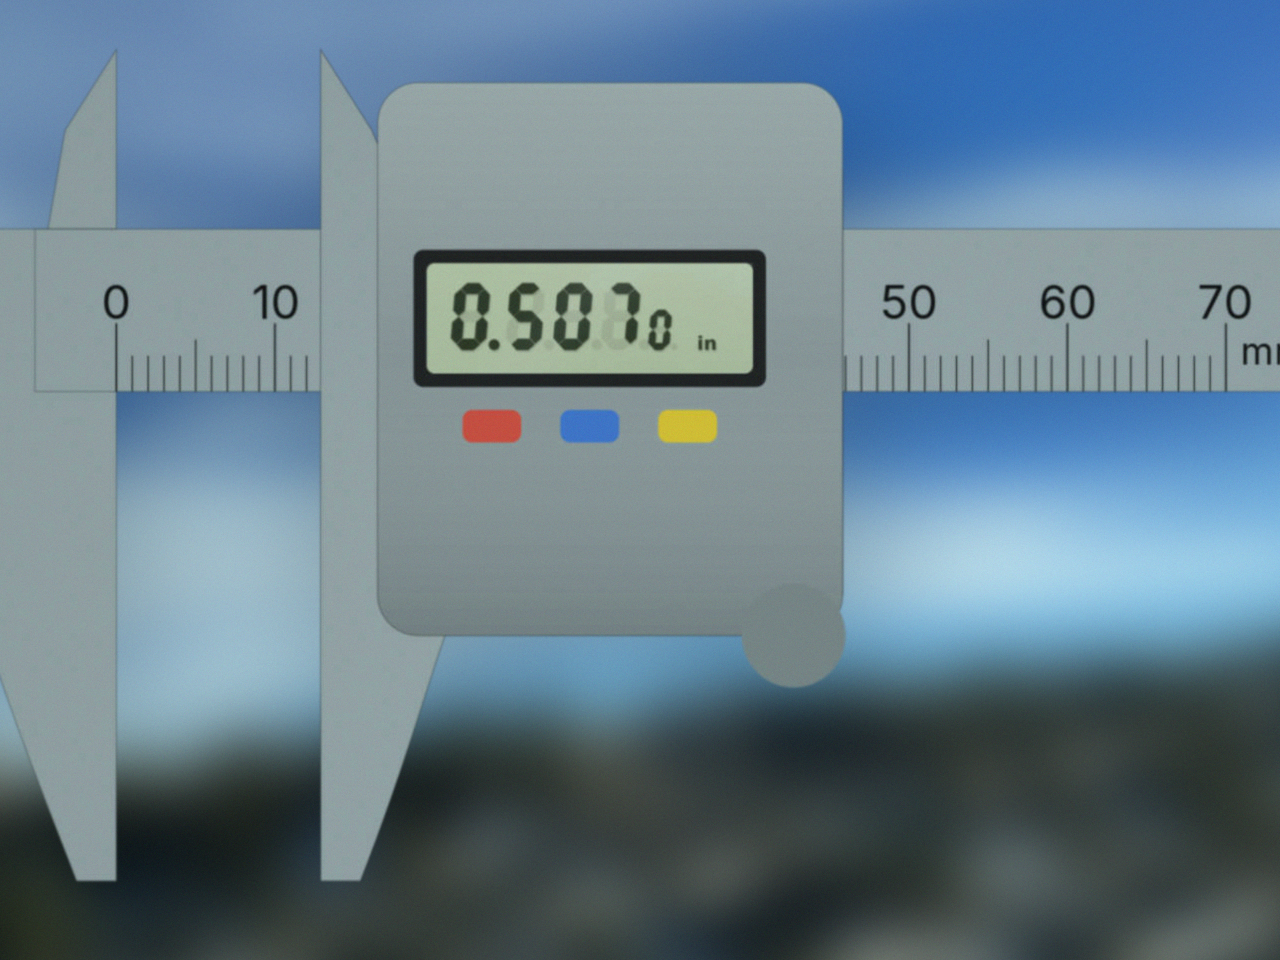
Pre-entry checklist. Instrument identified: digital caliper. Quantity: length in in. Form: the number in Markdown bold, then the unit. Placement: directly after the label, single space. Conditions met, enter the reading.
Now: **0.5070** in
